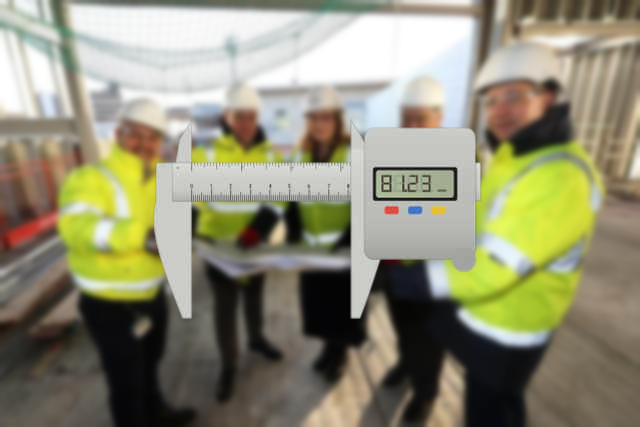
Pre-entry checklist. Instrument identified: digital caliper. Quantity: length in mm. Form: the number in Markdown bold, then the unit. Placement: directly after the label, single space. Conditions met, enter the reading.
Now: **81.23** mm
